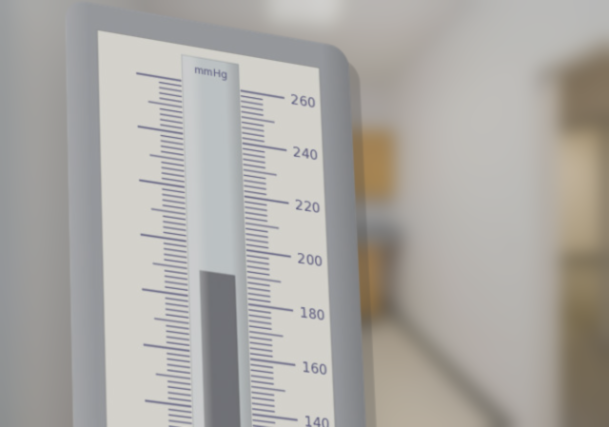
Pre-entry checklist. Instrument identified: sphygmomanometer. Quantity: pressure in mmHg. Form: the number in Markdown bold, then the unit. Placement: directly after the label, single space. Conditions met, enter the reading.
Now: **190** mmHg
